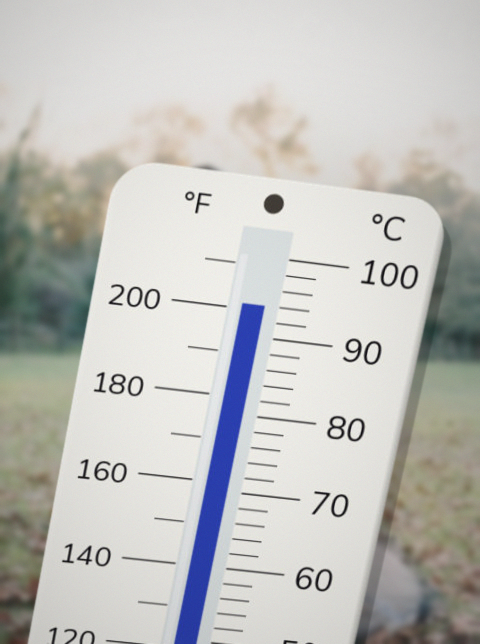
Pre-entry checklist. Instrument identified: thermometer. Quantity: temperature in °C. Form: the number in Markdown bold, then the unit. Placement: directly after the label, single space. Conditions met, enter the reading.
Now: **94** °C
